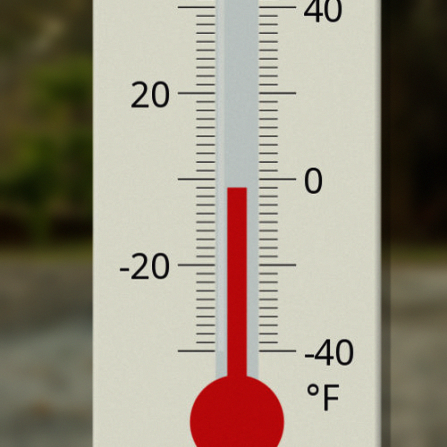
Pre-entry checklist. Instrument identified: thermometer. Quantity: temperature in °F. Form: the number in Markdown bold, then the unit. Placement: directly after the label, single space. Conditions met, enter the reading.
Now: **-2** °F
